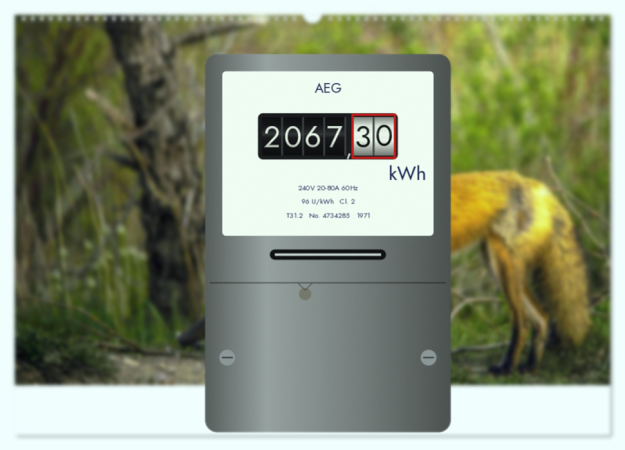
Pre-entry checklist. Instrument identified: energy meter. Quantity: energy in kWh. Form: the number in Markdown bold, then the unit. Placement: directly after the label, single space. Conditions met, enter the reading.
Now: **2067.30** kWh
